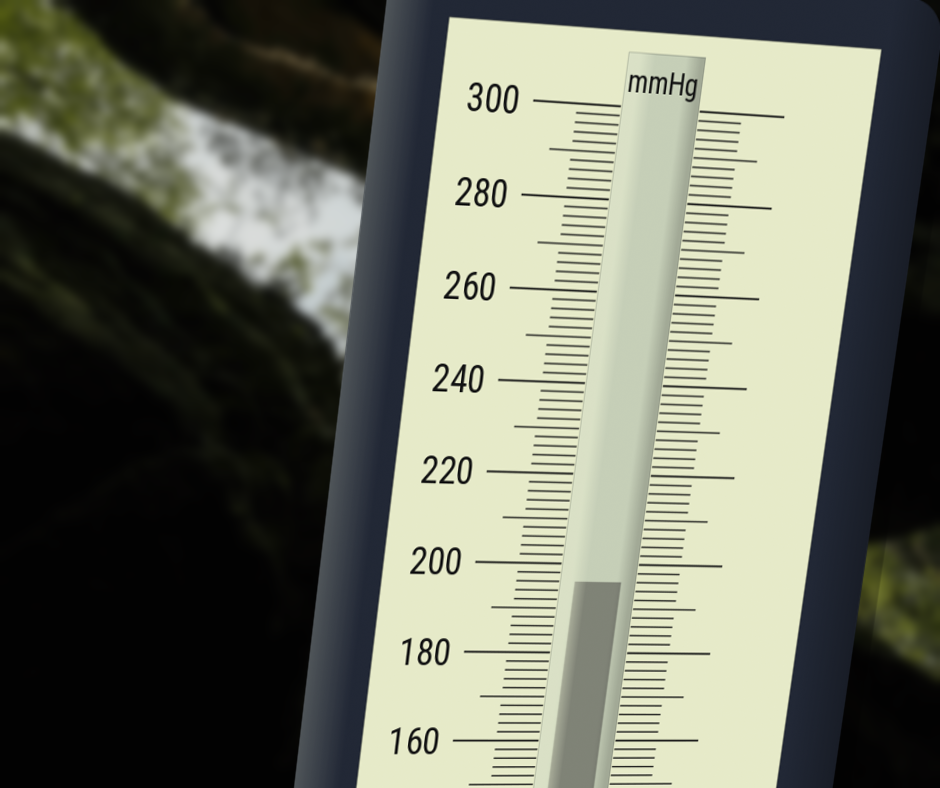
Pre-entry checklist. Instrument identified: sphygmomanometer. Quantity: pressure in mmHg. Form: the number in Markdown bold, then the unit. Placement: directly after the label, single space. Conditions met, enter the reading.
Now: **196** mmHg
